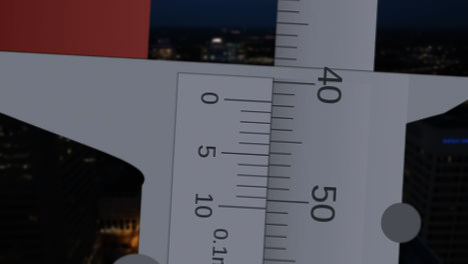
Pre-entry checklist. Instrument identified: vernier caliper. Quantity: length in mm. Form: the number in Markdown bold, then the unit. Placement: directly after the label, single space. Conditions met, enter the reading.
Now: **41.7** mm
